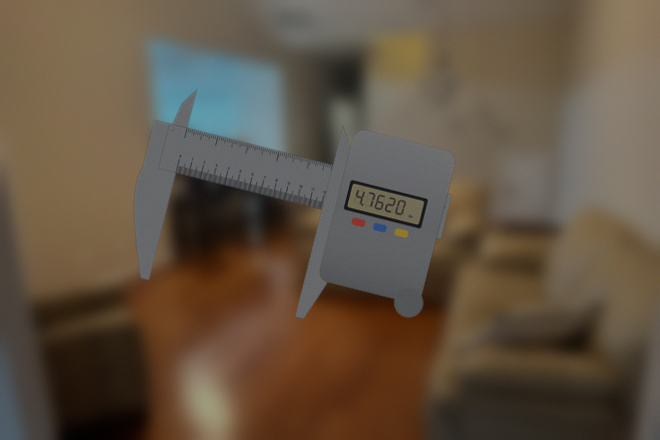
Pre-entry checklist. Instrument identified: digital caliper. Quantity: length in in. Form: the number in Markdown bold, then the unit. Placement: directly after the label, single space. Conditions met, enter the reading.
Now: **4.7620** in
